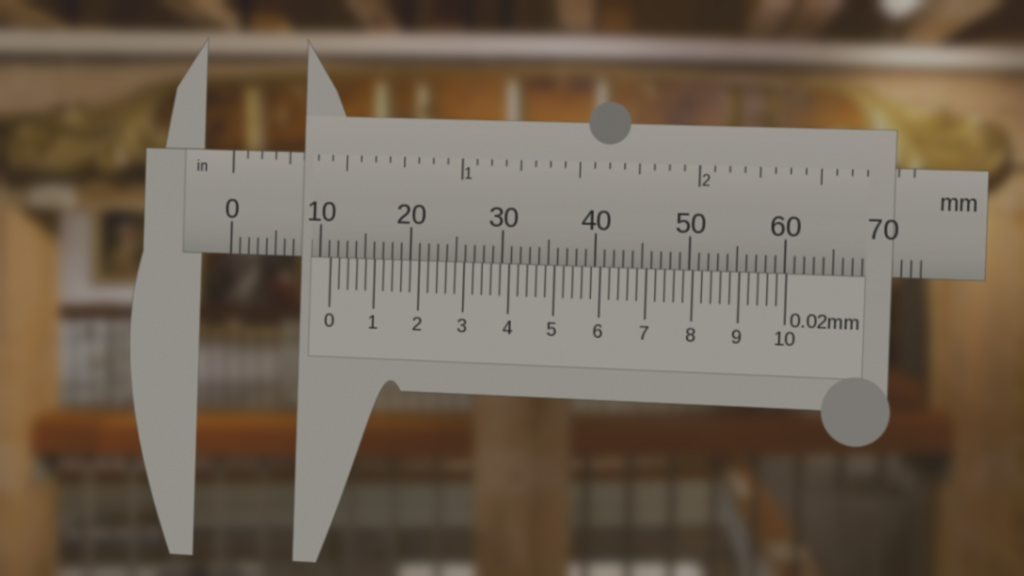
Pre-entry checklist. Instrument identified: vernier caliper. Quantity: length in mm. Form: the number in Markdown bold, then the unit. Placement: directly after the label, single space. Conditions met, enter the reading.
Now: **11.2** mm
